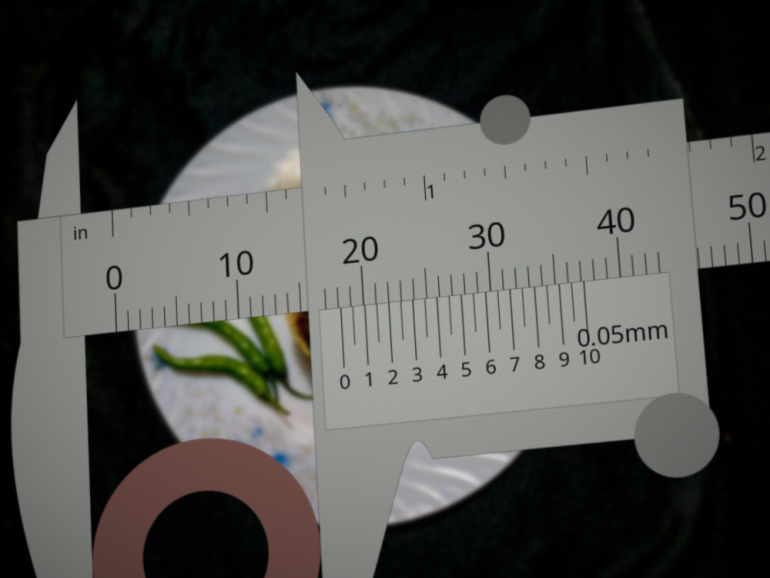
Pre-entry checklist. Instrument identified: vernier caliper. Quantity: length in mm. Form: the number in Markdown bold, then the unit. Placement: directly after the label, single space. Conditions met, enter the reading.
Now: **18.2** mm
